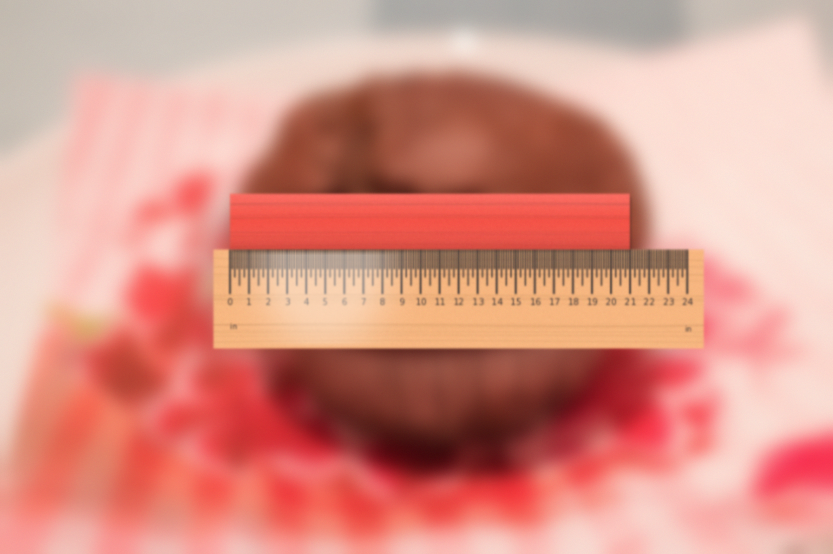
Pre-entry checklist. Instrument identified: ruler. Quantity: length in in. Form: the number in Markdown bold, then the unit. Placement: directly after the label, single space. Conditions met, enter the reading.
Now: **21** in
